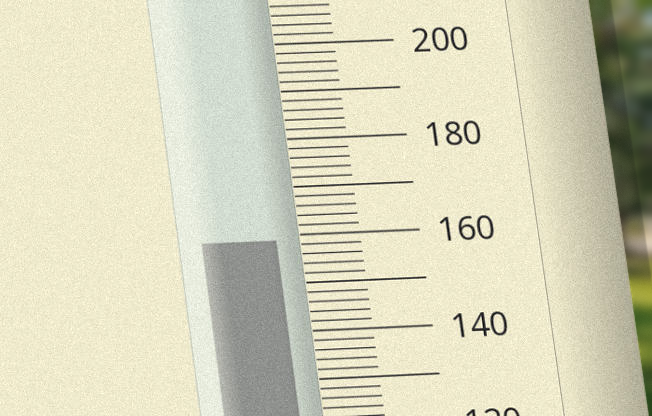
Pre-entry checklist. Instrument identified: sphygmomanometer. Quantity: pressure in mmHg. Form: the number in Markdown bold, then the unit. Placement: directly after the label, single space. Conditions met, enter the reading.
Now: **159** mmHg
